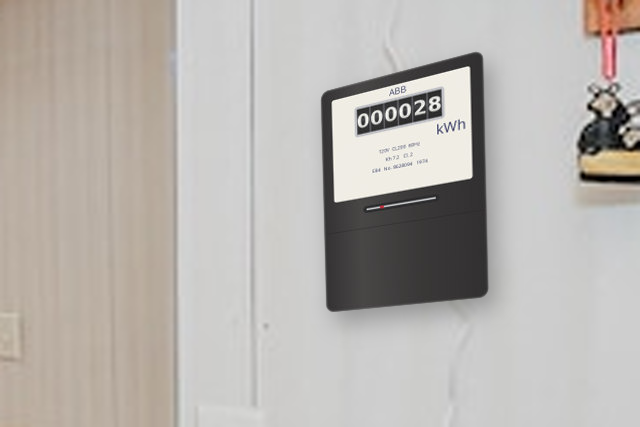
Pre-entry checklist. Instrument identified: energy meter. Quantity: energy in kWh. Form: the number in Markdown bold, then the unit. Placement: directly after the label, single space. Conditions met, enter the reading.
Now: **28** kWh
